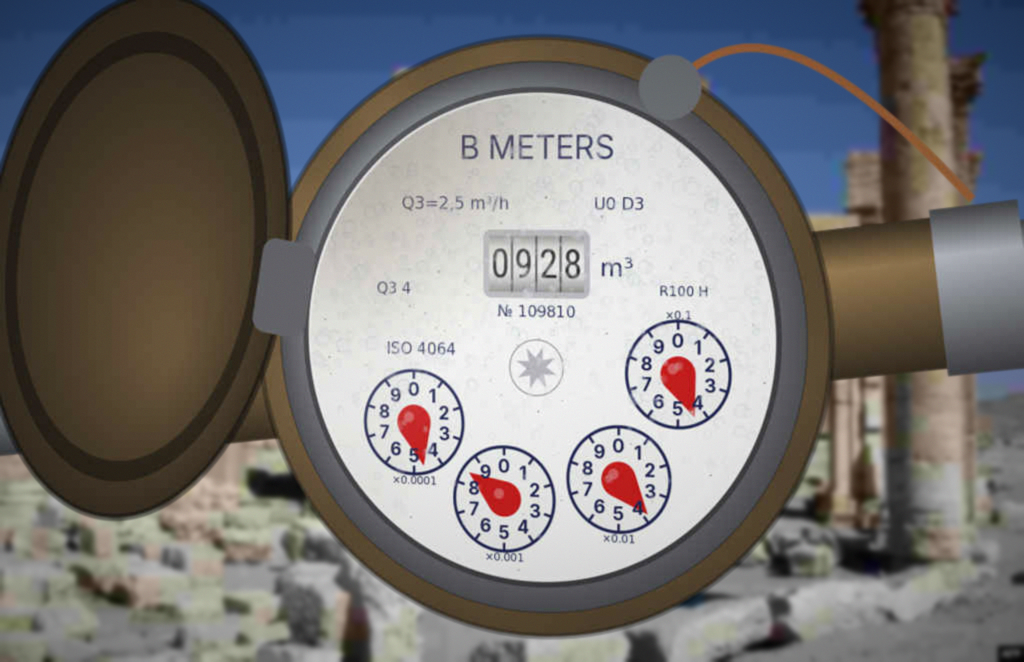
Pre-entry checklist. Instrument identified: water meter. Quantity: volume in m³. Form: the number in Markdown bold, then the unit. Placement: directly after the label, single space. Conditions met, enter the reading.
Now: **928.4384** m³
